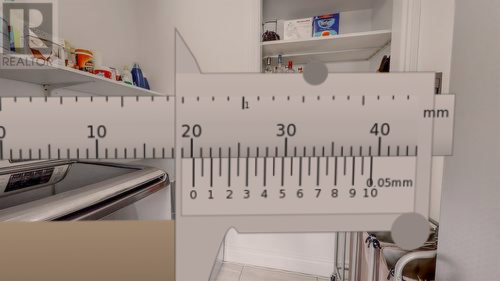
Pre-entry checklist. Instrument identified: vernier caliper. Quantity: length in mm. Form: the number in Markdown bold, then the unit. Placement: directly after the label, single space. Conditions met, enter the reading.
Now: **20.2** mm
